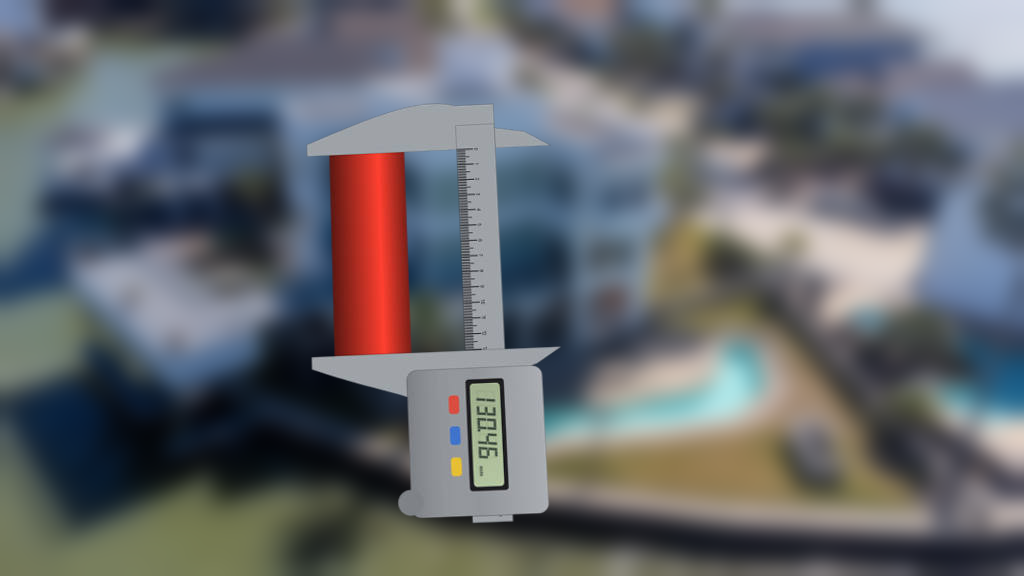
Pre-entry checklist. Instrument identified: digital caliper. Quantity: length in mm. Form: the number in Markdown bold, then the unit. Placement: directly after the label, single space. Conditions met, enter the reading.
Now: **130.46** mm
